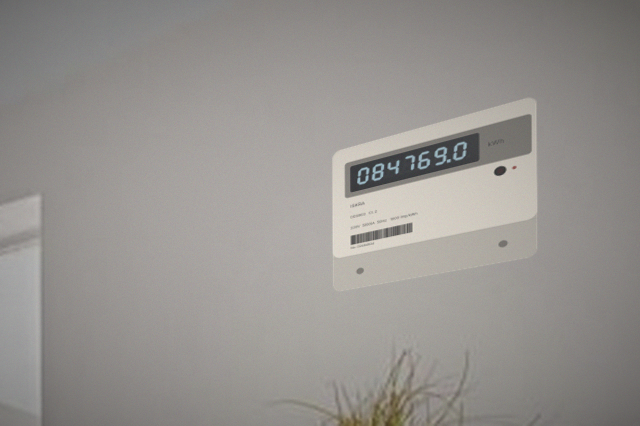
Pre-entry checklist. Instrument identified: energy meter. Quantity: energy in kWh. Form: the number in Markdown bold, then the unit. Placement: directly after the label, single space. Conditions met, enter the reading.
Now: **84769.0** kWh
